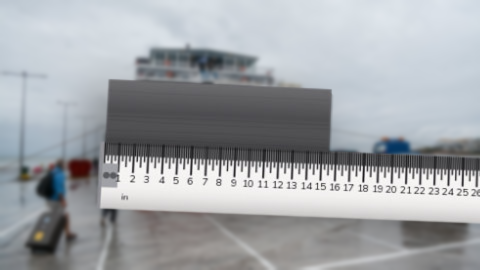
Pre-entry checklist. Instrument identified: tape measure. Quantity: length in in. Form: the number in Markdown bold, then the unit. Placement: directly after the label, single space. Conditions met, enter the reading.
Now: **15.5** in
